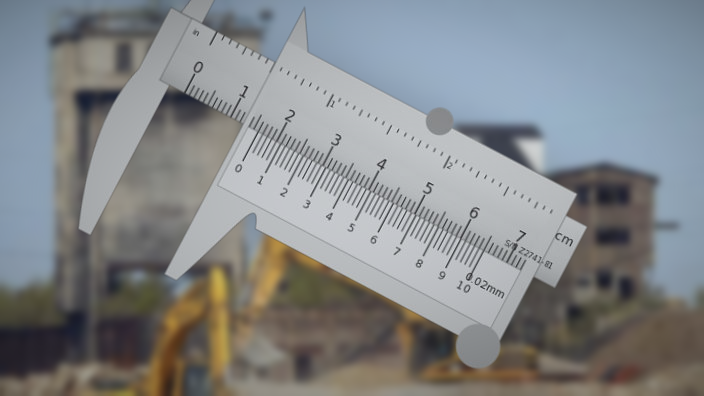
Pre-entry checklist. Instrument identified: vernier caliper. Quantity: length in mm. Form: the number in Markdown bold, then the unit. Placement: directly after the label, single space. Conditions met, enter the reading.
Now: **16.0** mm
